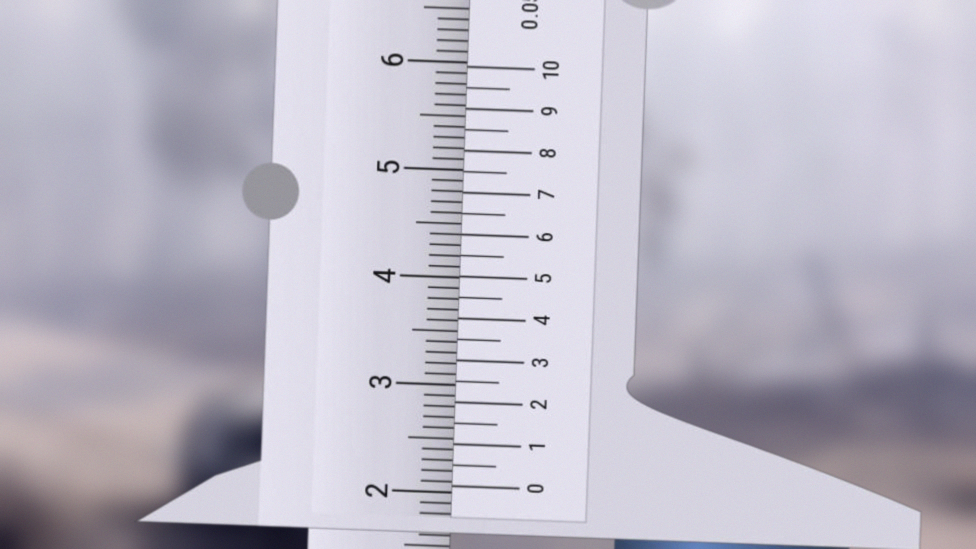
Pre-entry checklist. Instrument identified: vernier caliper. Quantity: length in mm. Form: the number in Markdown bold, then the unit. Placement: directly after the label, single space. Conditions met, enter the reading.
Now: **20.6** mm
